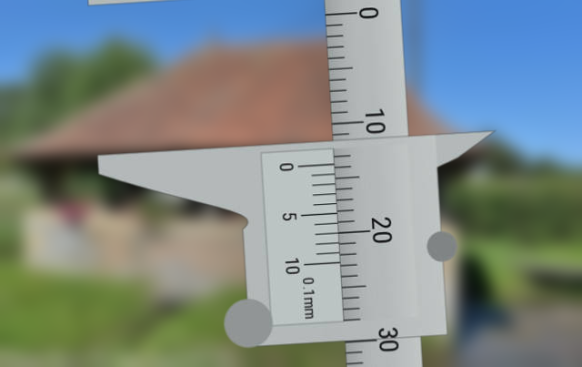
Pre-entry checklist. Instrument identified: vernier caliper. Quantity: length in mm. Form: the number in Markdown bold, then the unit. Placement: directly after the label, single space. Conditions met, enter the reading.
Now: **13.7** mm
